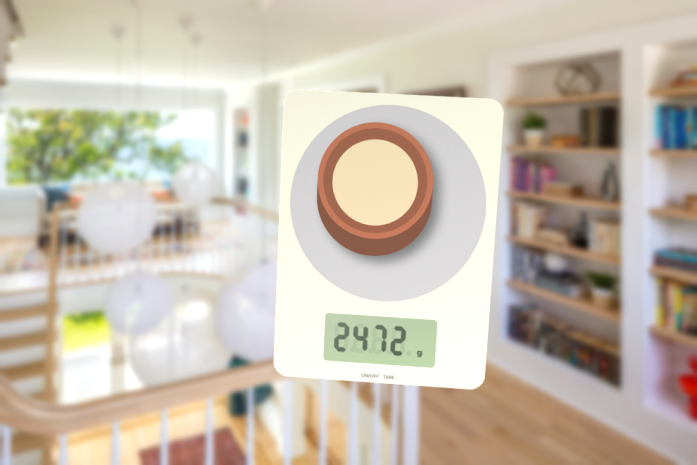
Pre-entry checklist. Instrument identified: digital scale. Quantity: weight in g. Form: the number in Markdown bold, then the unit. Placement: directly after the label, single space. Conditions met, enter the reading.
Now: **2472** g
